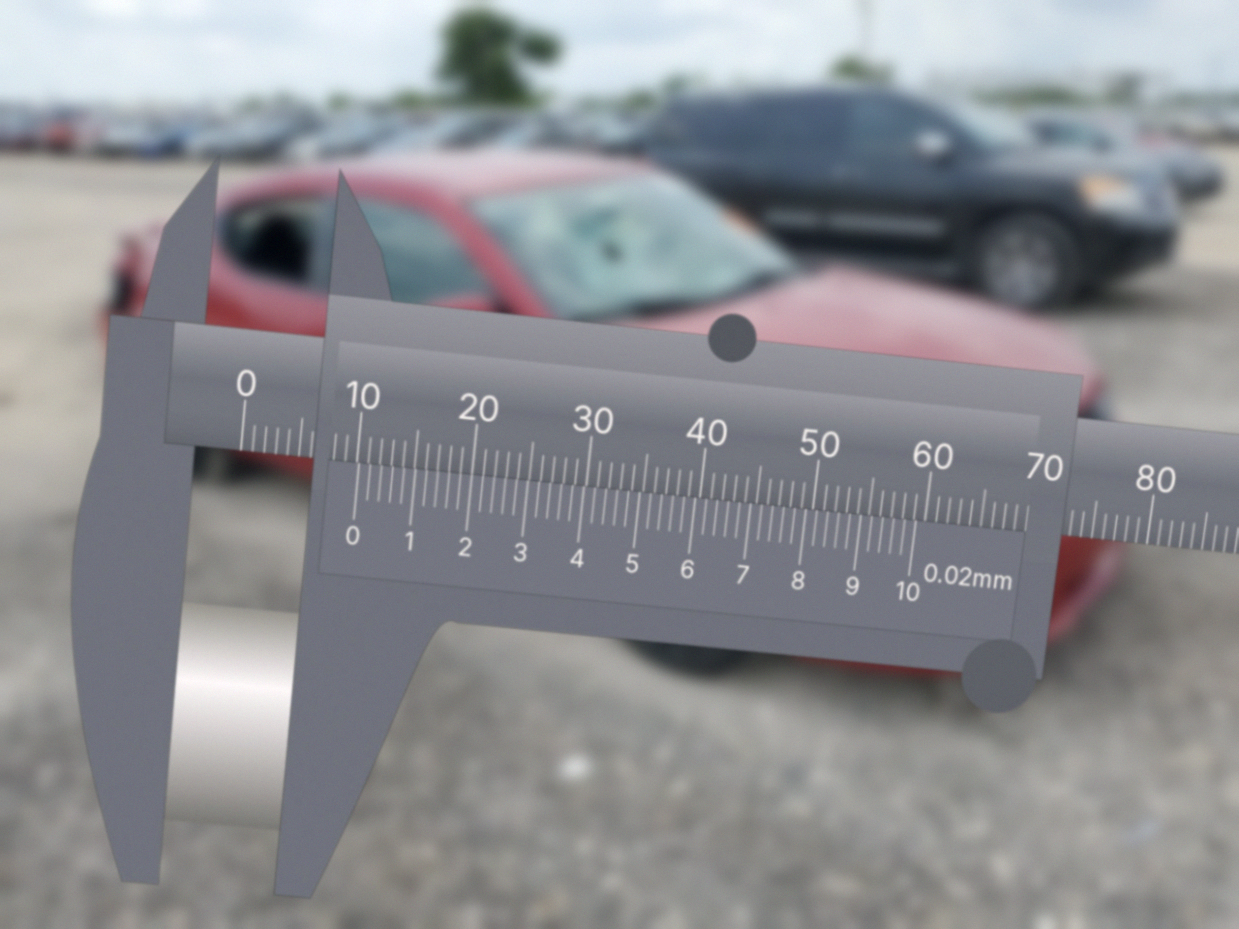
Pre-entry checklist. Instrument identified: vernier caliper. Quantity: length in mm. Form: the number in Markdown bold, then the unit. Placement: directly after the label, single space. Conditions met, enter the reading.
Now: **10.2** mm
